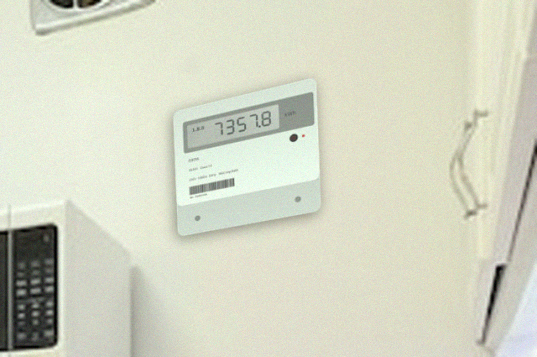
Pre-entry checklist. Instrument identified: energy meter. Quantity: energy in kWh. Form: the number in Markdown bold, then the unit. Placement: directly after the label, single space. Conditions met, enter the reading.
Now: **7357.8** kWh
